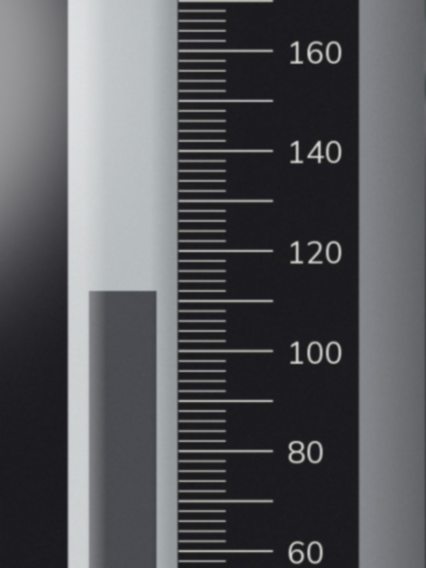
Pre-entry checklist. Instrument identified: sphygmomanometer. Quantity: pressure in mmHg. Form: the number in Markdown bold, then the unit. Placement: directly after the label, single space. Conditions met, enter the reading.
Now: **112** mmHg
